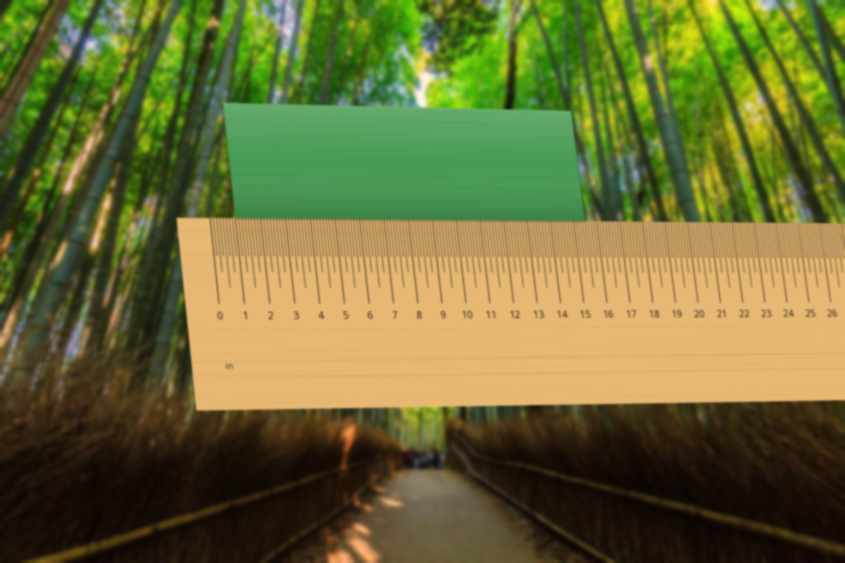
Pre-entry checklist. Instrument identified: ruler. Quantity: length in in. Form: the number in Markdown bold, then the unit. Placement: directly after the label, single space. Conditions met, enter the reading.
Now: **14.5** in
